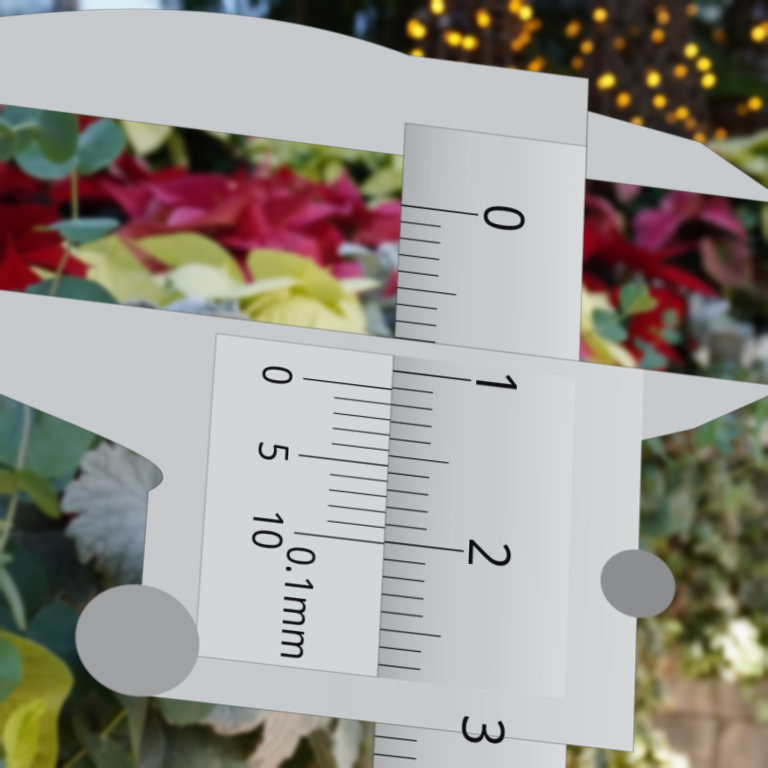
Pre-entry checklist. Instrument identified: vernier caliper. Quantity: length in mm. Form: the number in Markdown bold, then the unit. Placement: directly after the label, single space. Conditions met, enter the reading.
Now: **11.1** mm
